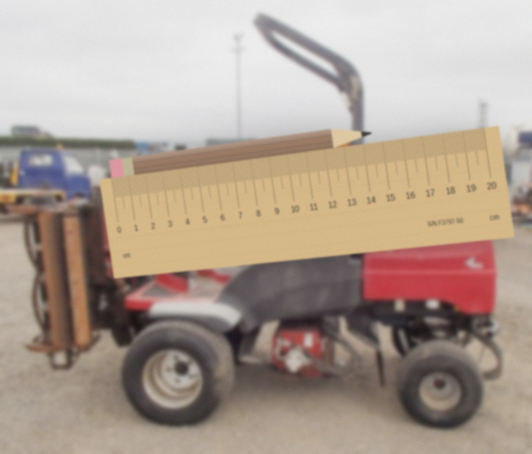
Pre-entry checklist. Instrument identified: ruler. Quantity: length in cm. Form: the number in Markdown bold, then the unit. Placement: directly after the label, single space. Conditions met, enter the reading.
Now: **14.5** cm
